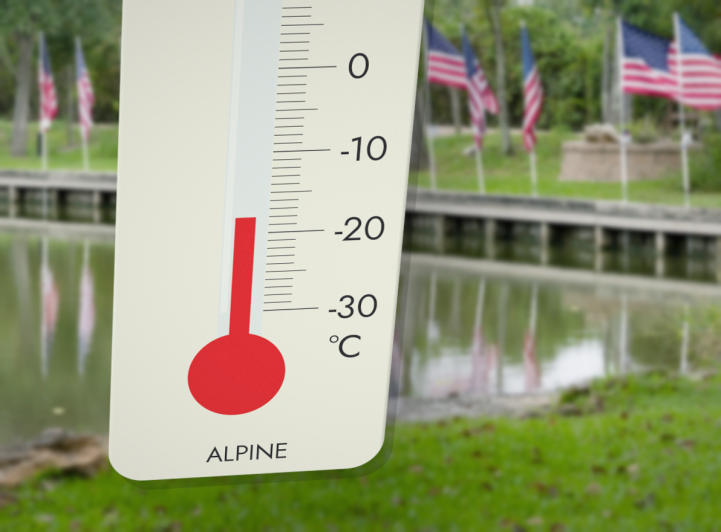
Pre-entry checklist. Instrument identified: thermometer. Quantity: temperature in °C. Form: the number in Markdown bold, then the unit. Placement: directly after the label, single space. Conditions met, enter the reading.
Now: **-18** °C
